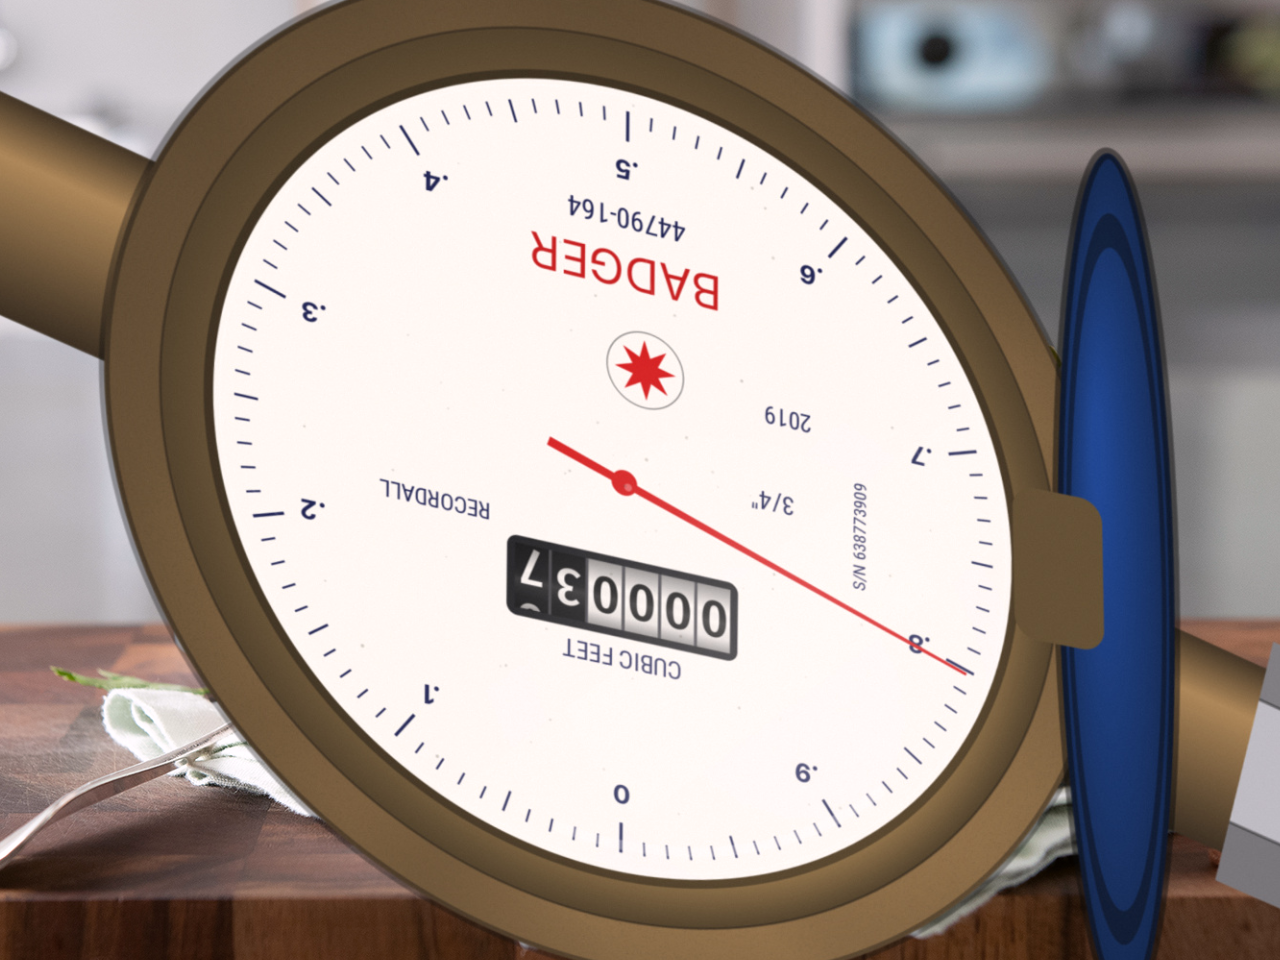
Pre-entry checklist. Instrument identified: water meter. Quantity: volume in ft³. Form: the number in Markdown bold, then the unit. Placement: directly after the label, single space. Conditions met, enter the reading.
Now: **36.80** ft³
